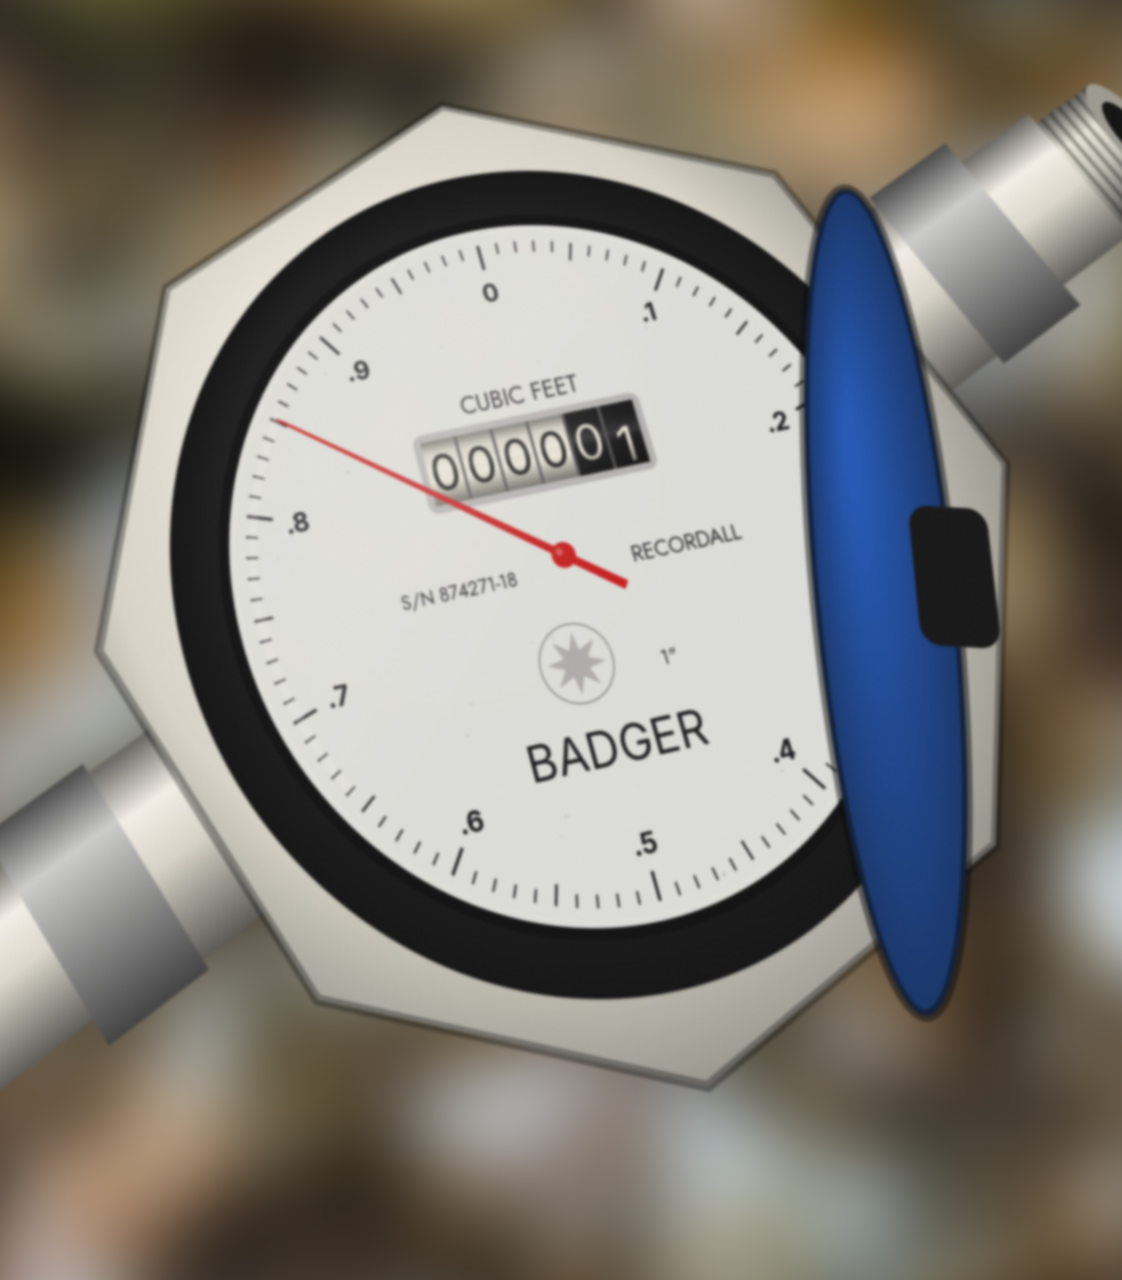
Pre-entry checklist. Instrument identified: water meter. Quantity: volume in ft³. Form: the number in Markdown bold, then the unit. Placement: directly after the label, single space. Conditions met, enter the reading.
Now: **0.85** ft³
